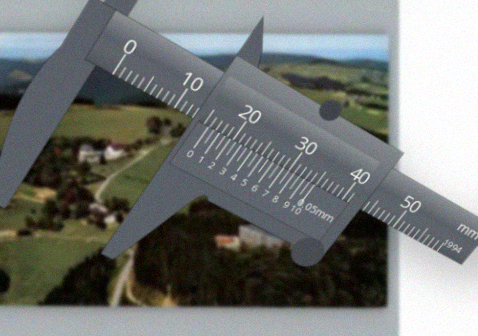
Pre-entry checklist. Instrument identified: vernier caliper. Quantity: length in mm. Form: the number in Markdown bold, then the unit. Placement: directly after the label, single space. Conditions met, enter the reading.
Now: **15.8** mm
